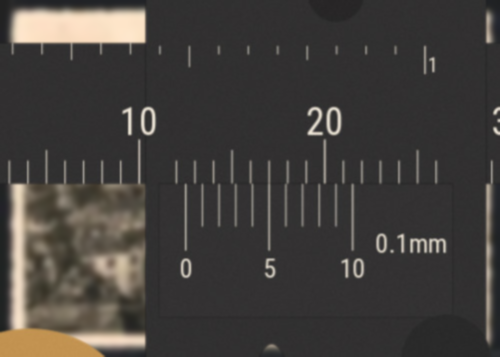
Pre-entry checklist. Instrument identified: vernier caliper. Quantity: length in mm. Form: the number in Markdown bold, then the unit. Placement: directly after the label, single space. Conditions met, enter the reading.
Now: **12.5** mm
